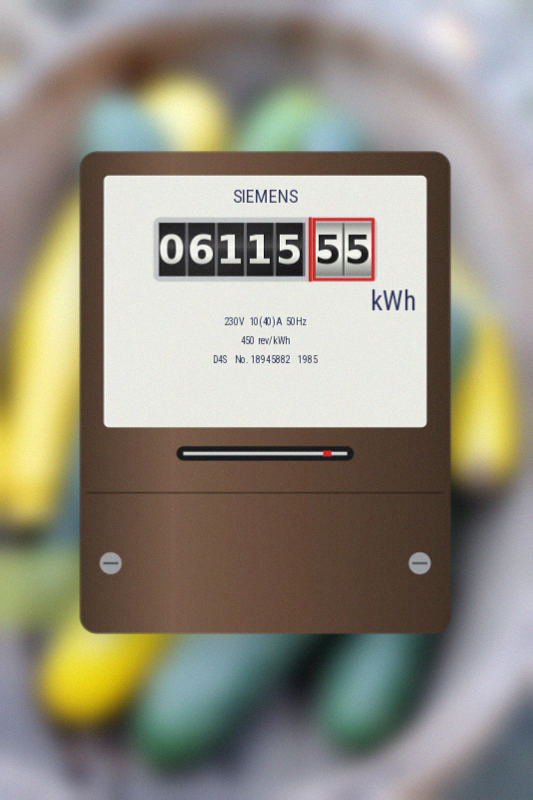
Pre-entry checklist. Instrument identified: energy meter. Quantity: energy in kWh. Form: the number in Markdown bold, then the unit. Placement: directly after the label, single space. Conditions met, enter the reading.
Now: **6115.55** kWh
